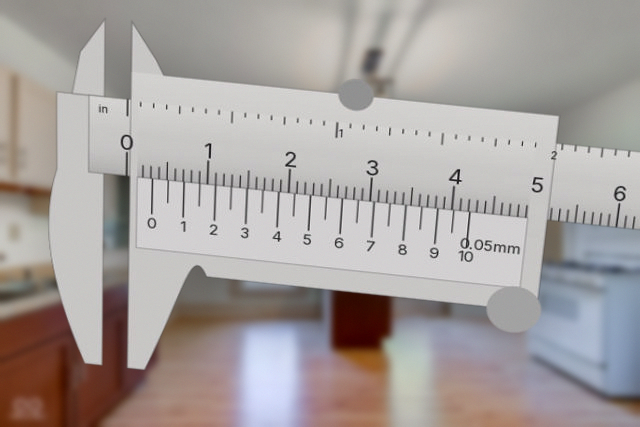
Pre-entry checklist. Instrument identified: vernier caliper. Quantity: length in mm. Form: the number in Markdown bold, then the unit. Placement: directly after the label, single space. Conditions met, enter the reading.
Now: **3.2** mm
